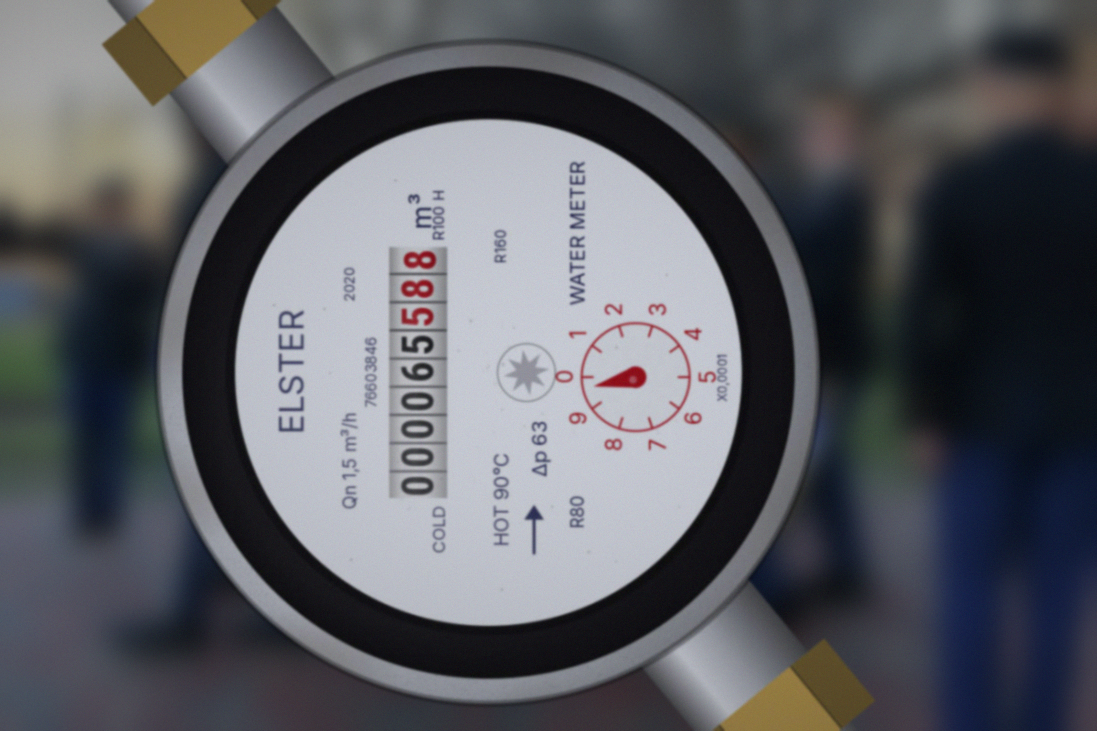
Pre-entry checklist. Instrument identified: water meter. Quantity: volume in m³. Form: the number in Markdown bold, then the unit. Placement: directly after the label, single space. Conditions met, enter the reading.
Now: **65.5879** m³
